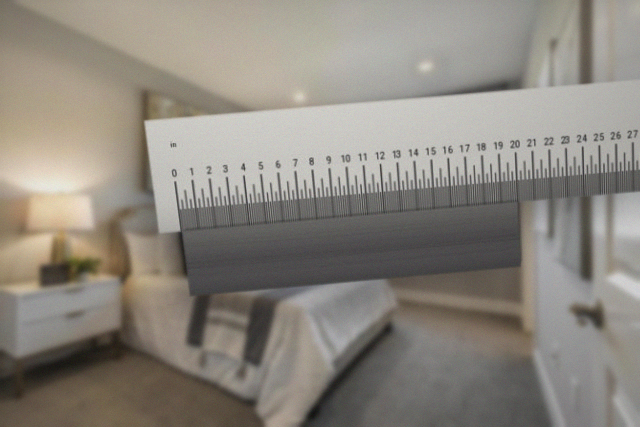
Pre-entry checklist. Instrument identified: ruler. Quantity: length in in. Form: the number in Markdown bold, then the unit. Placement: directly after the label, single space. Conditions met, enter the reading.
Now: **20** in
